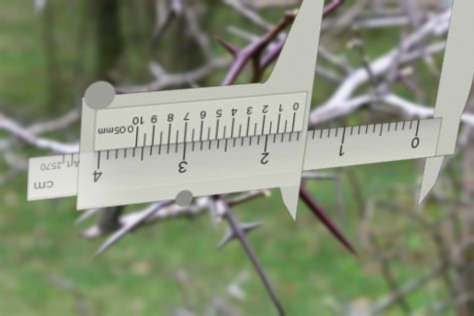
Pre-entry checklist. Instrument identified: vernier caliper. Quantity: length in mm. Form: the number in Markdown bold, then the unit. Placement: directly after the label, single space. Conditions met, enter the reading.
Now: **16.8** mm
